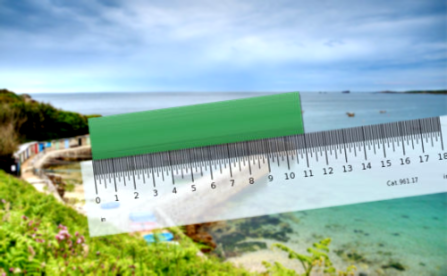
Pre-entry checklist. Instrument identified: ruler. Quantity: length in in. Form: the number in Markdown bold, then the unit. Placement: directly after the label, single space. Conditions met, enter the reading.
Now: **11** in
